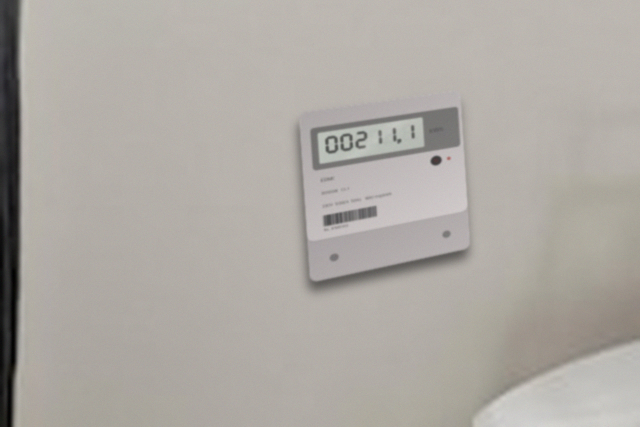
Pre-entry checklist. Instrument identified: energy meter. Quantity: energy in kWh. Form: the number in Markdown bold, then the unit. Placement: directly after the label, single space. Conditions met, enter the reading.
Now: **211.1** kWh
